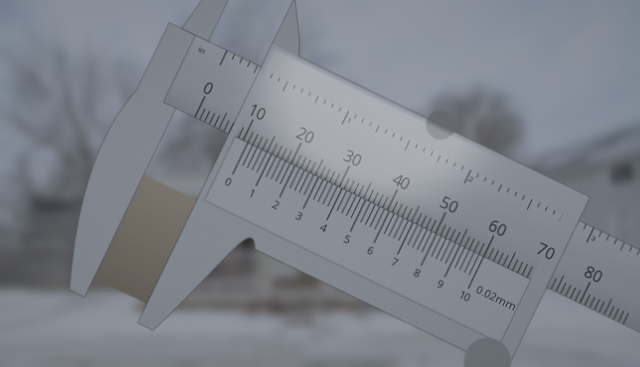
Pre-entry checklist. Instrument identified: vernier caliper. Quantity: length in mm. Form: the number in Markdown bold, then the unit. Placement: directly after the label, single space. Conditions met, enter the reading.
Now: **11.0** mm
